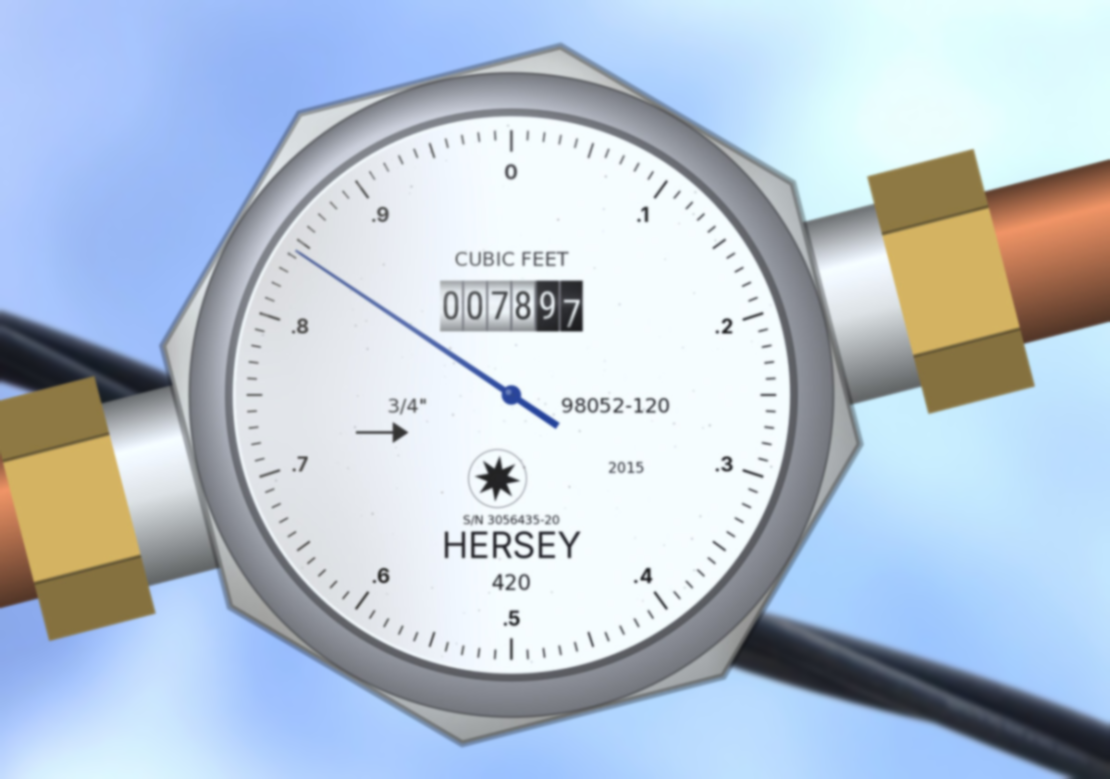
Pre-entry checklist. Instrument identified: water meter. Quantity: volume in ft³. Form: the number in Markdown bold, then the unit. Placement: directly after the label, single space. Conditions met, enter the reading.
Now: **7896.84** ft³
